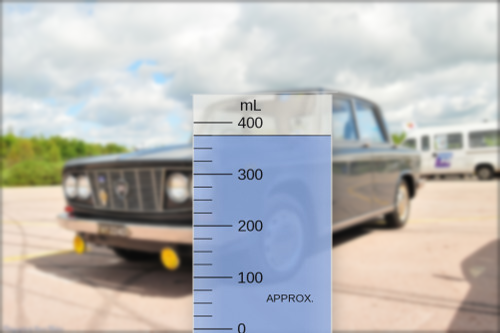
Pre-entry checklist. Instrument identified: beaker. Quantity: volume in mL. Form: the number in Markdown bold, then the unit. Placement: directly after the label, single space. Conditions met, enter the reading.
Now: **375** mL
